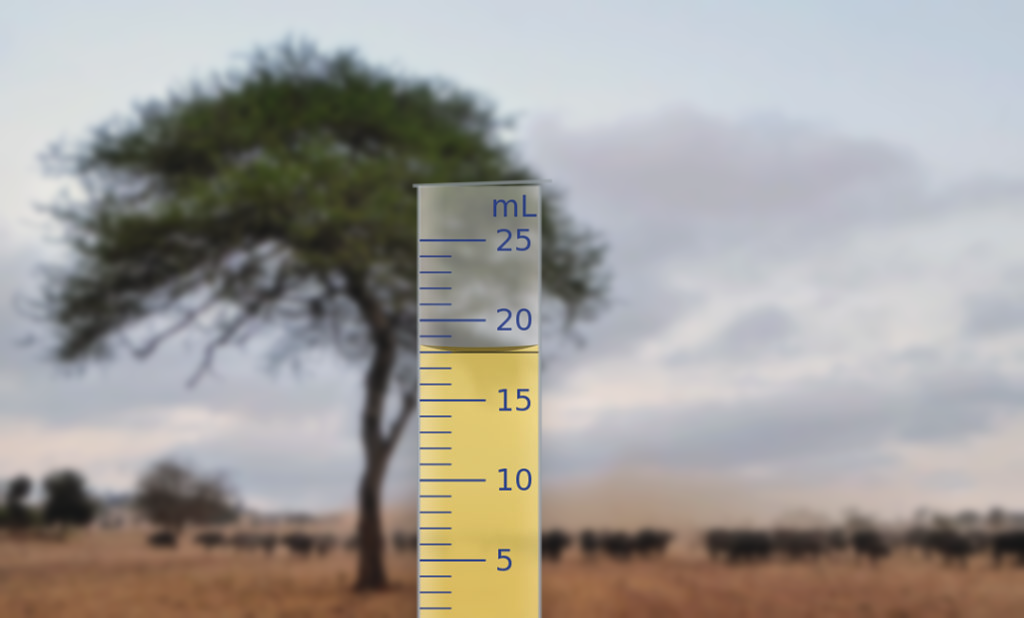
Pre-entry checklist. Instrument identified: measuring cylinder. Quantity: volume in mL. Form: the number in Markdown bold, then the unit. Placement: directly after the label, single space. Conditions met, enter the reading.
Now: **18** mL
